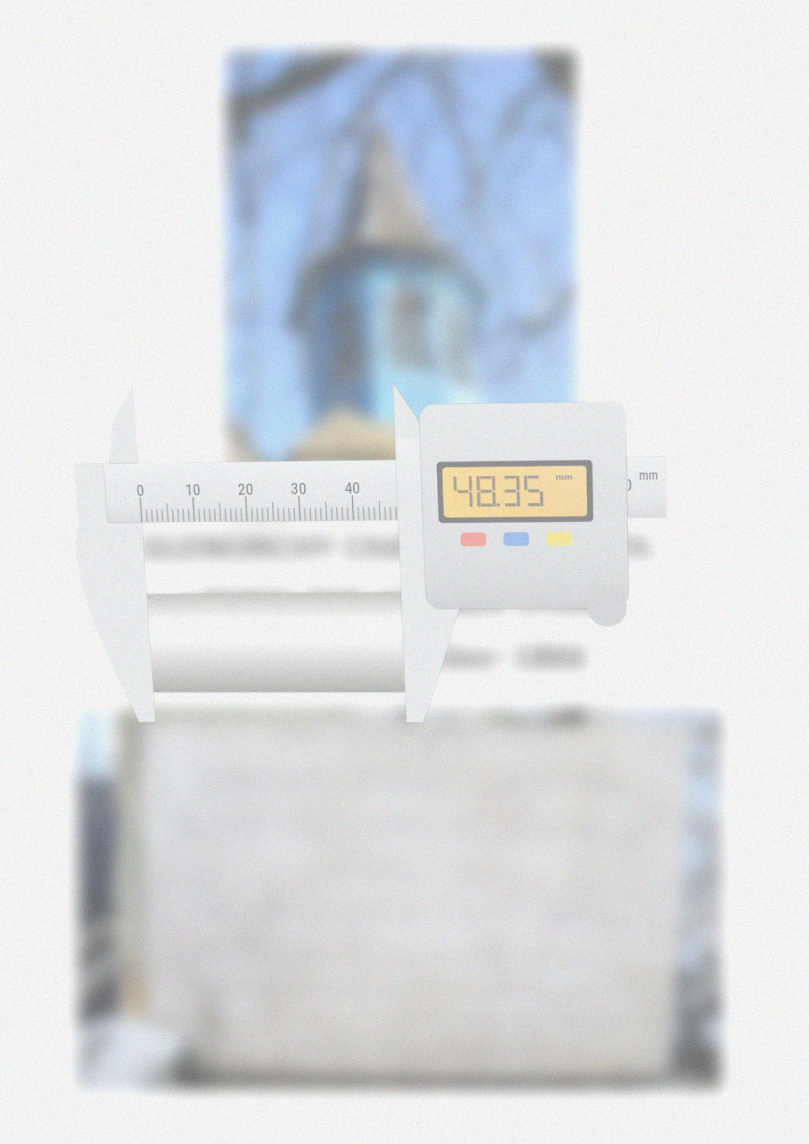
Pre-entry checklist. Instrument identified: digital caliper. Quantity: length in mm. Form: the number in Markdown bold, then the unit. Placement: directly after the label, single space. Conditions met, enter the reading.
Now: **48.35** mm
